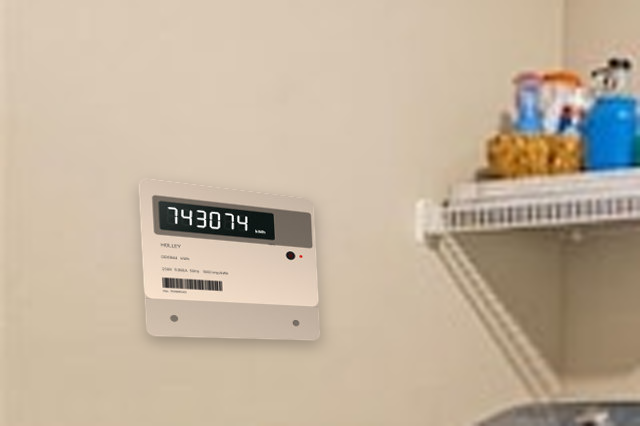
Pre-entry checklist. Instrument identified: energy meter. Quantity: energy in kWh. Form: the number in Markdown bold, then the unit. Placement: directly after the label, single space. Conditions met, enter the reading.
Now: **743074** kWh
